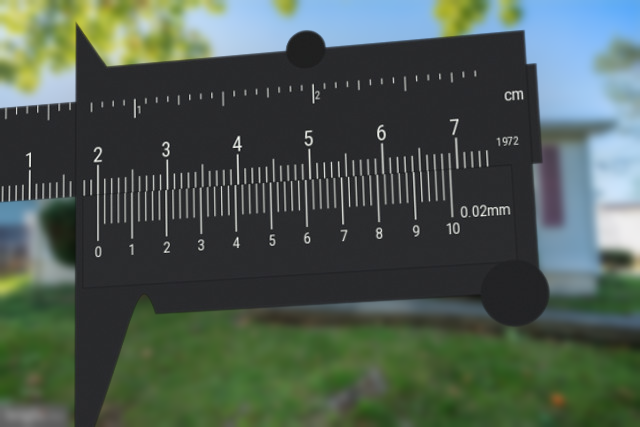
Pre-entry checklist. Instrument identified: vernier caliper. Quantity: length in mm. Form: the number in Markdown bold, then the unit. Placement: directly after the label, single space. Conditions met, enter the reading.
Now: **20.0** mm
